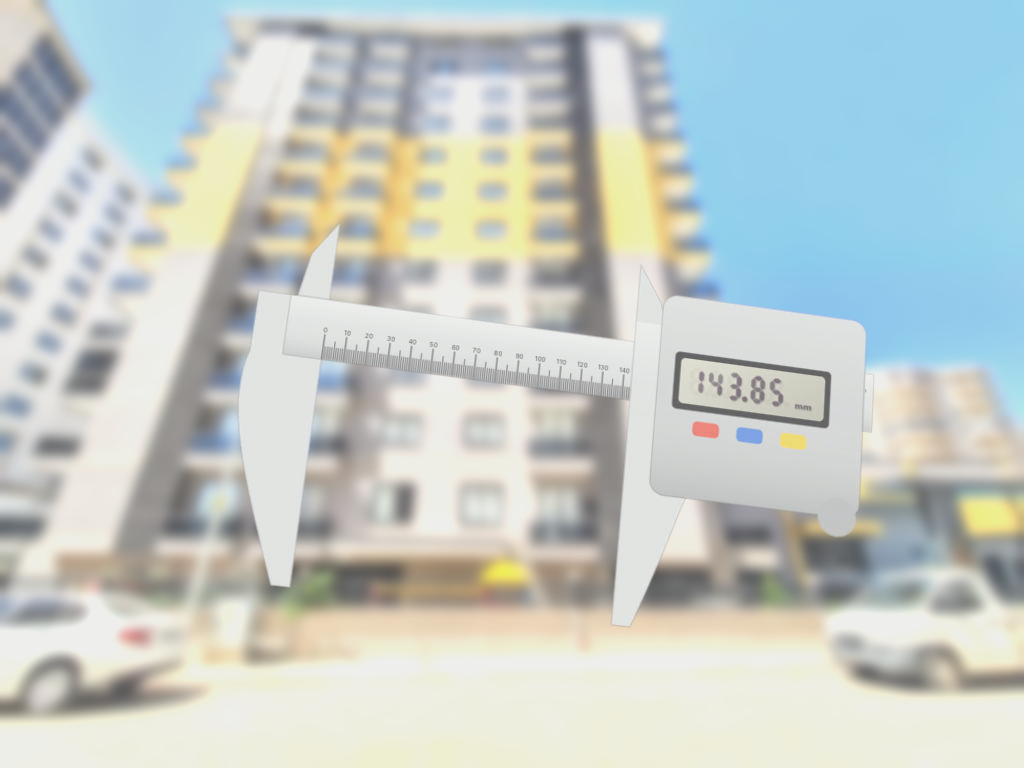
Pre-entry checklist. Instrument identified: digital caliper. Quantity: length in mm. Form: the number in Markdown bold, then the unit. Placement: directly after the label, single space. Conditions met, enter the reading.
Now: **143.85** mm
